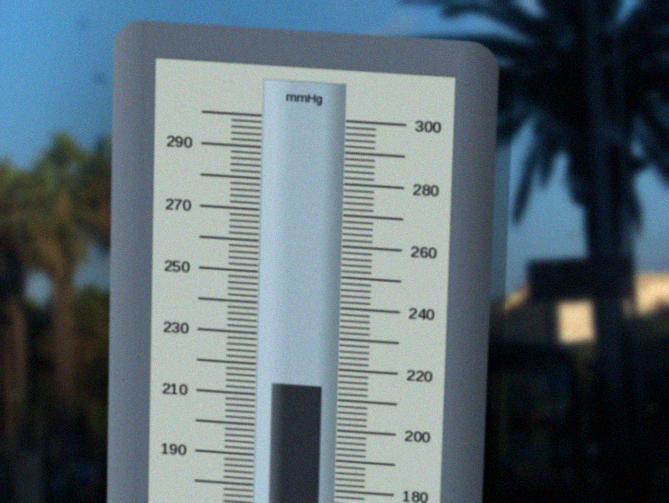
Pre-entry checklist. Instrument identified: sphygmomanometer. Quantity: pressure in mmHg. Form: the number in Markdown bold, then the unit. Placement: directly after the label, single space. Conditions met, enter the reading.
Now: **214** mmHg
